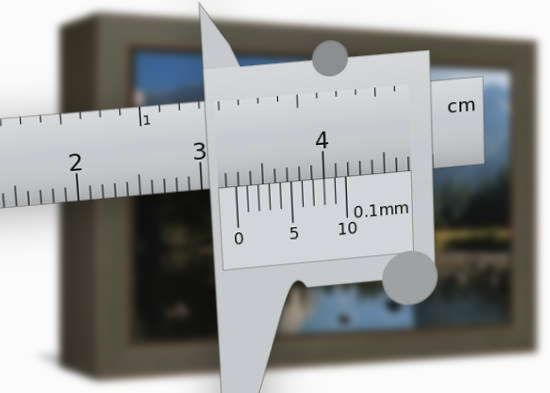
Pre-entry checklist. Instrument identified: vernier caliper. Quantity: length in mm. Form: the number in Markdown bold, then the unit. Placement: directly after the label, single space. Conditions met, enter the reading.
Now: **32.8** mm
